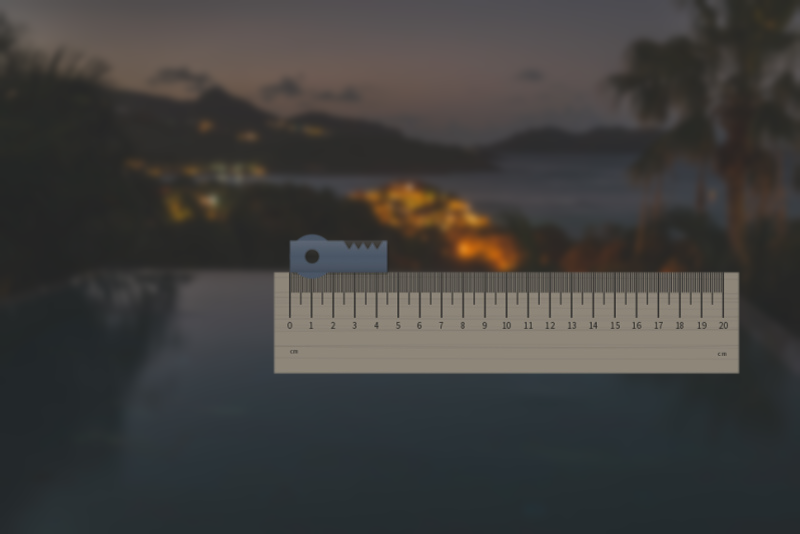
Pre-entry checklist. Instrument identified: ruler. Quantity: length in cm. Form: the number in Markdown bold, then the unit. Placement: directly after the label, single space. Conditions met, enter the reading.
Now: **4.5** cm
